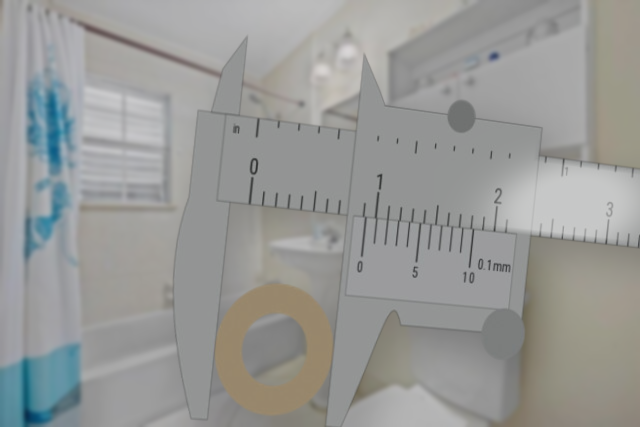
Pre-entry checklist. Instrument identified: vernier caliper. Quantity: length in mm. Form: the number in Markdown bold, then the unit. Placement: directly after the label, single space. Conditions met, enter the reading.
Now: **9.2** mm
